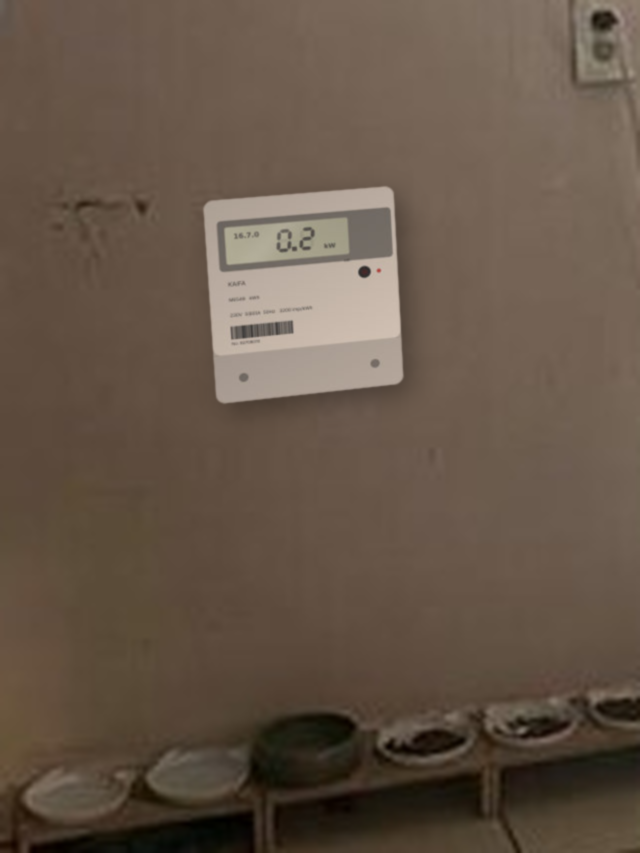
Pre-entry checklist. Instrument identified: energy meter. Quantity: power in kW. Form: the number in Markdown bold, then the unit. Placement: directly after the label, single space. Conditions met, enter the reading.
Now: **0.2** kW
